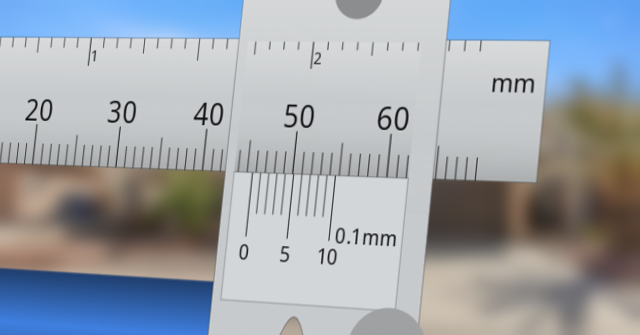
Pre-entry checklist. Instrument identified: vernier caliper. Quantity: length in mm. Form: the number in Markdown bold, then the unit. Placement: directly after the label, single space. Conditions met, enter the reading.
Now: **45.6** mm
